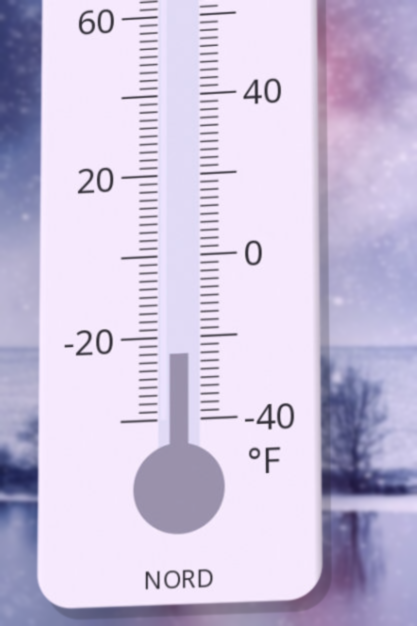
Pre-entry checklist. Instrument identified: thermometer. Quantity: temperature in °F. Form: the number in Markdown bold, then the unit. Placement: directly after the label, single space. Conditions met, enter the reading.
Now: **-24** °F
